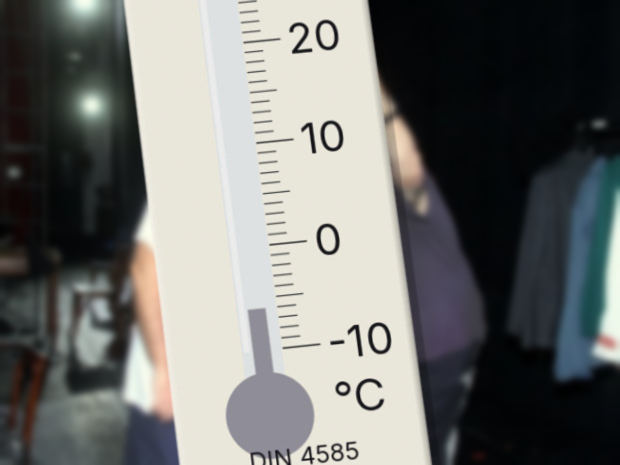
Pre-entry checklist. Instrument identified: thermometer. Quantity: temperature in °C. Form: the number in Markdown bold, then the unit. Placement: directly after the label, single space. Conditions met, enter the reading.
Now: **-6** °C
